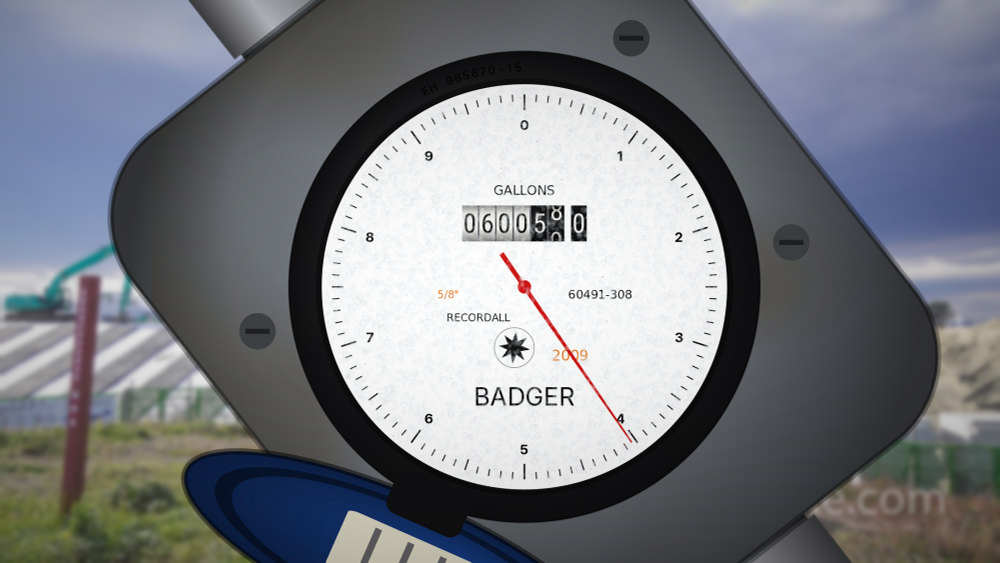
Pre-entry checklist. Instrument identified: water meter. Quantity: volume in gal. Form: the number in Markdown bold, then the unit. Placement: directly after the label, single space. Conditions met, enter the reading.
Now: **600584.0** gal
